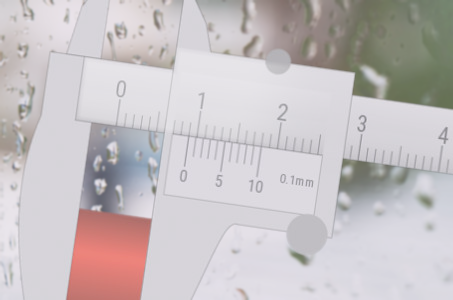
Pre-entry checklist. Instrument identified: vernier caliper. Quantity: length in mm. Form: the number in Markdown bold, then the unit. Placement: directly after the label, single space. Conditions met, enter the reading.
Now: **9.0** mm
